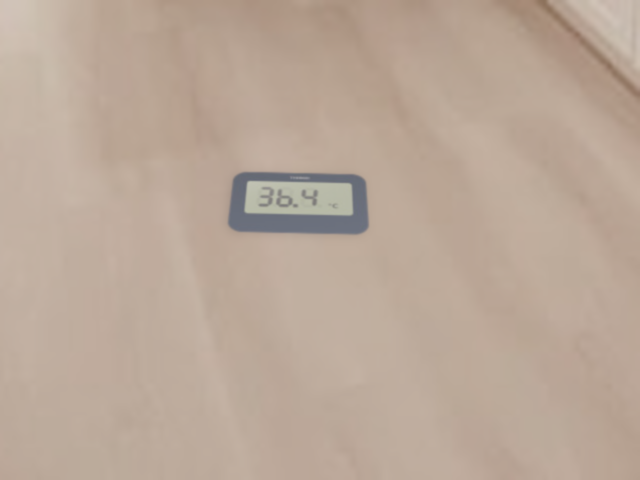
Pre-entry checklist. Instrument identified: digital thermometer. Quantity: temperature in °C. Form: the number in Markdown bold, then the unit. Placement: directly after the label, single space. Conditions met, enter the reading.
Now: **36.4** °C
